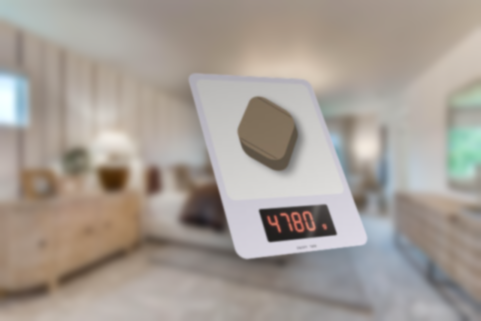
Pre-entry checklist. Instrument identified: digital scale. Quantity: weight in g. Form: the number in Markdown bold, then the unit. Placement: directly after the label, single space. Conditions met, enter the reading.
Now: **4780** g
